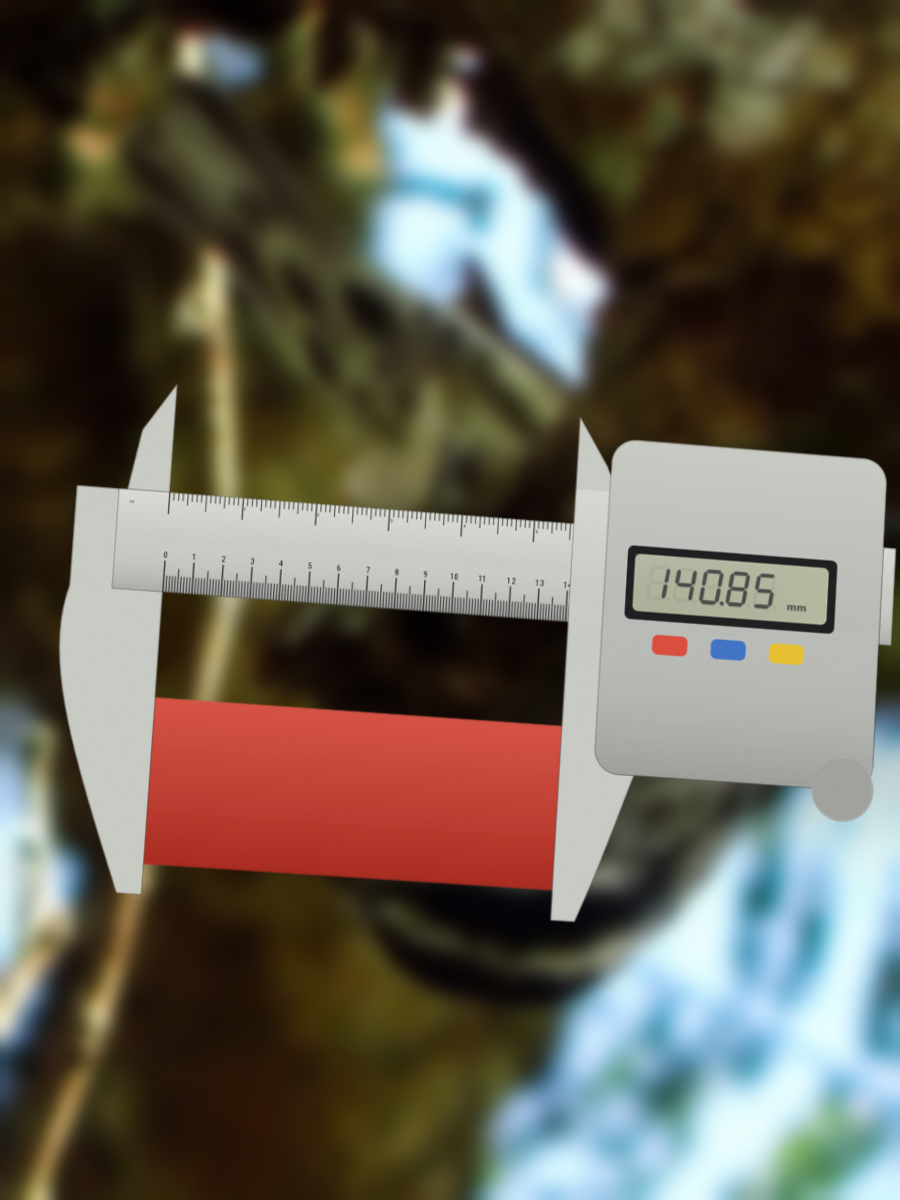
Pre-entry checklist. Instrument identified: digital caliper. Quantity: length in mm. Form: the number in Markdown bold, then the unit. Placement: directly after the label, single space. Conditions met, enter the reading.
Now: **140.85** mm
